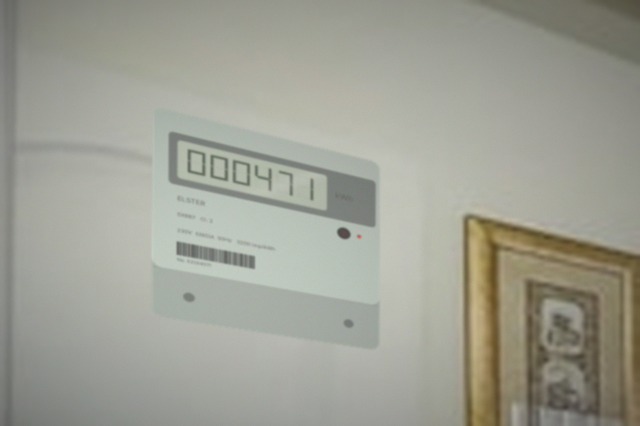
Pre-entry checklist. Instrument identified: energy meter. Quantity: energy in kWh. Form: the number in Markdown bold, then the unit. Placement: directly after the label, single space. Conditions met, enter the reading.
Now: **471** kWh
